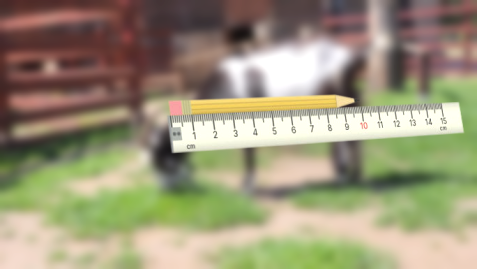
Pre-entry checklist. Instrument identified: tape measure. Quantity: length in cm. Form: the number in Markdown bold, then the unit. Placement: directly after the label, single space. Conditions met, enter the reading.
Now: **10** cm
